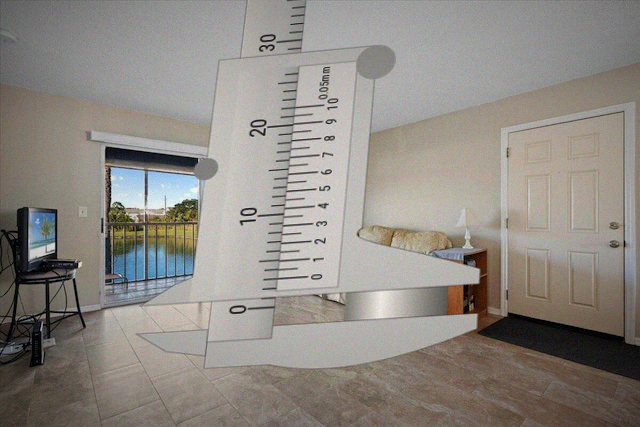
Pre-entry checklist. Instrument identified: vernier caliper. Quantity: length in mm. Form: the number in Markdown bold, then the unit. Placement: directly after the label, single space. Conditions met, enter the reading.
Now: **3.0** mm
